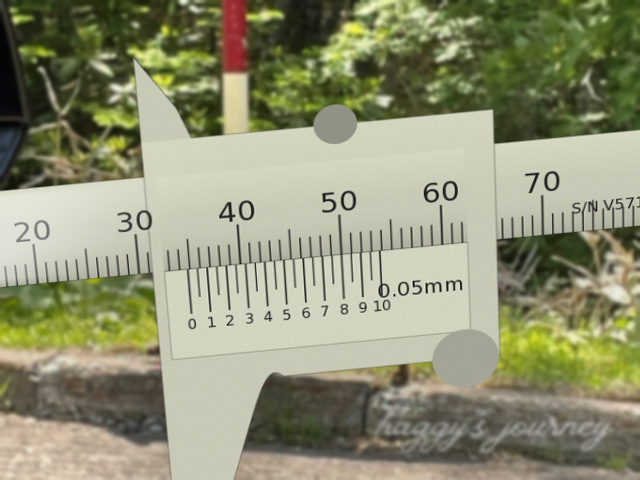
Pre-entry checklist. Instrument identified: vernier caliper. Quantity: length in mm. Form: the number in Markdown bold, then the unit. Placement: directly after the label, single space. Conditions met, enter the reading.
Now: **34.8** mm
